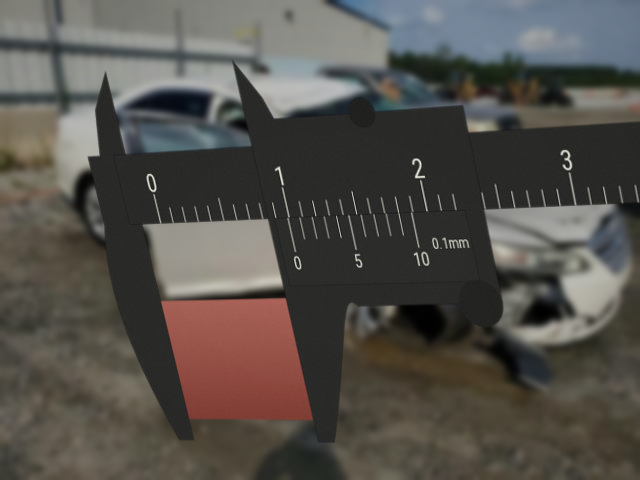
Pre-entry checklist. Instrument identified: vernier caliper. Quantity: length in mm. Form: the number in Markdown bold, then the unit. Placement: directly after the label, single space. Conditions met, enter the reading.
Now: **9.9** mm
